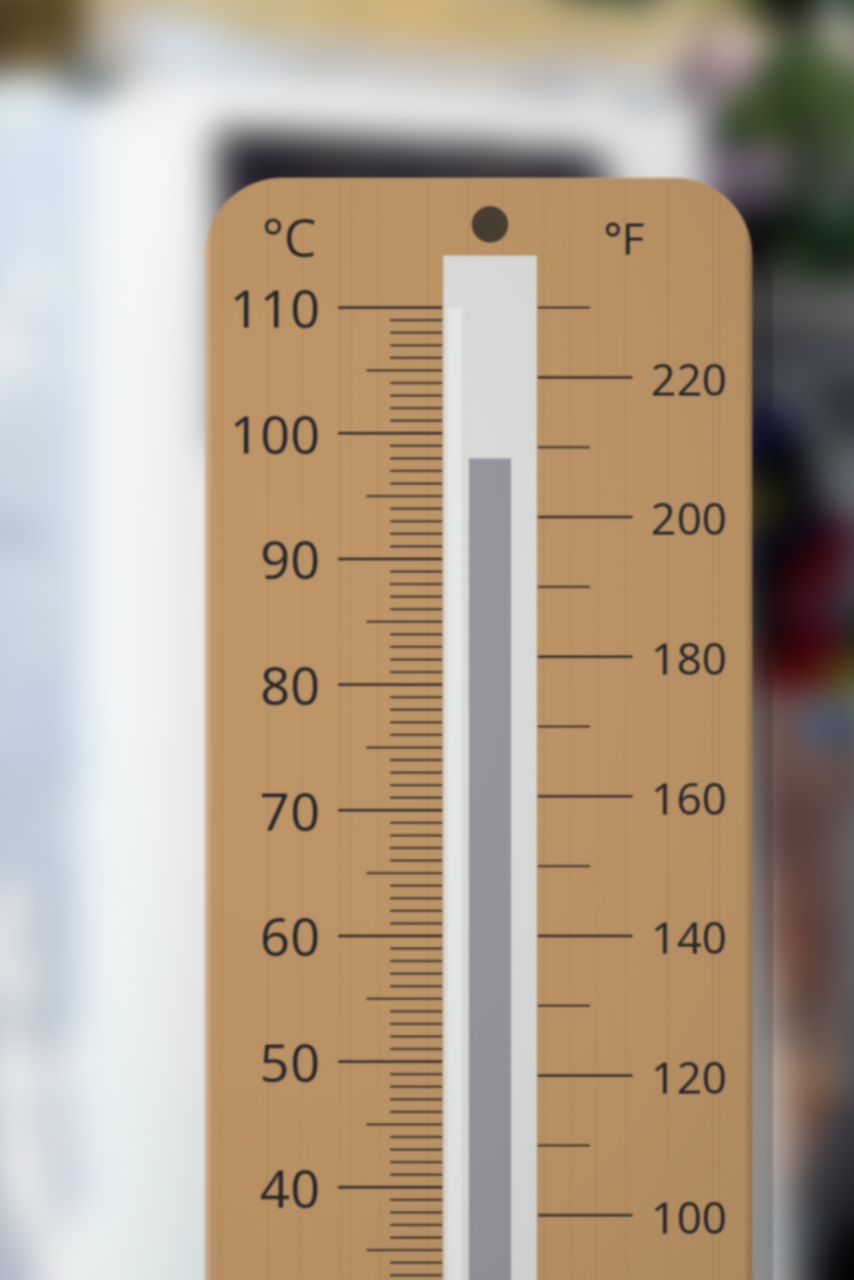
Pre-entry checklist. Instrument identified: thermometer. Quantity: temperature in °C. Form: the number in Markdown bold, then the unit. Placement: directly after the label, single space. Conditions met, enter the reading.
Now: **98** °C
